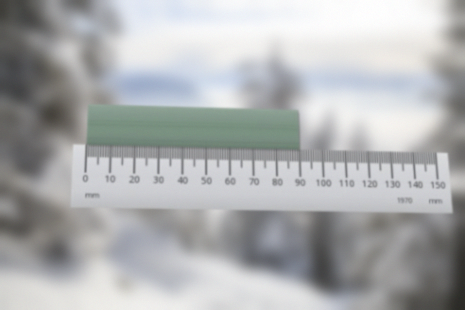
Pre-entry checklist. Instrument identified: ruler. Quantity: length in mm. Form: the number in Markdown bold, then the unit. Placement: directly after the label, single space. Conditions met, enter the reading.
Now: **90** mm
